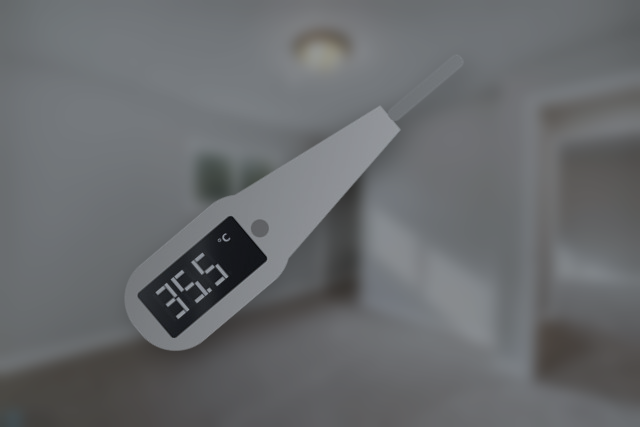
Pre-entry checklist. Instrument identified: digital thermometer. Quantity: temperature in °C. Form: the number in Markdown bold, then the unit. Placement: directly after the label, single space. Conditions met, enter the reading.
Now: **35.5** °C
